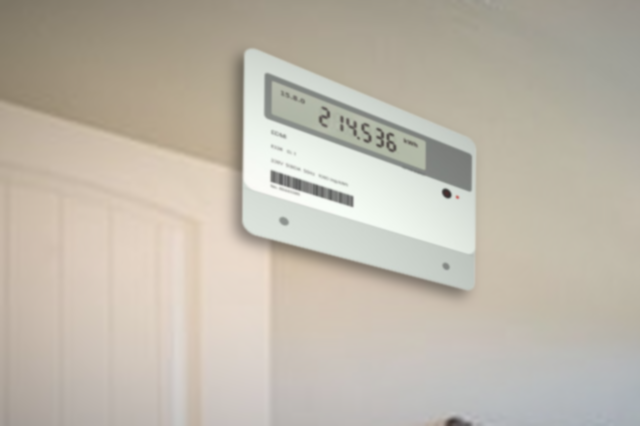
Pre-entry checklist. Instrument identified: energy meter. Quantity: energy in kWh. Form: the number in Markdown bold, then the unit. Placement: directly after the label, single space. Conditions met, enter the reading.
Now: **214.536** kWh
